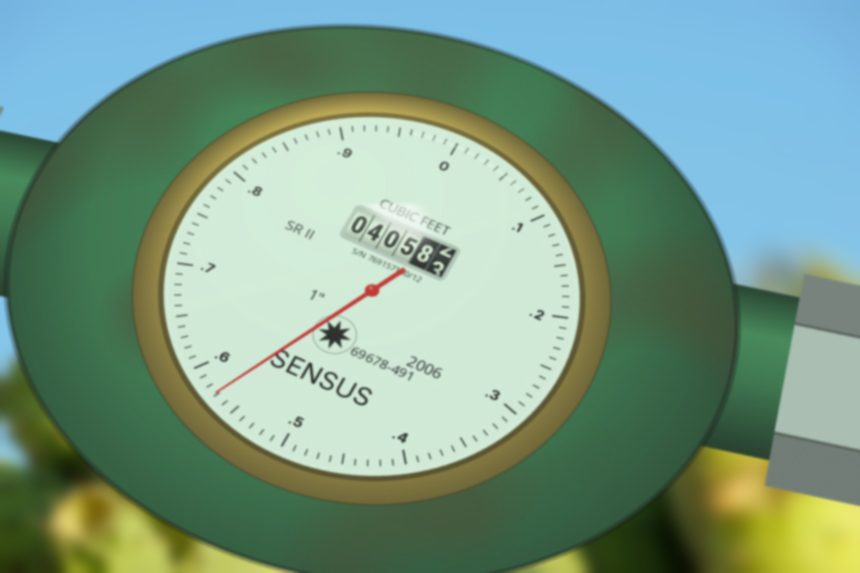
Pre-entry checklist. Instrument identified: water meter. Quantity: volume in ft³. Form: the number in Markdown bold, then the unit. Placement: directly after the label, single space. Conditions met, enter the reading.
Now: **40582.57** ft³
